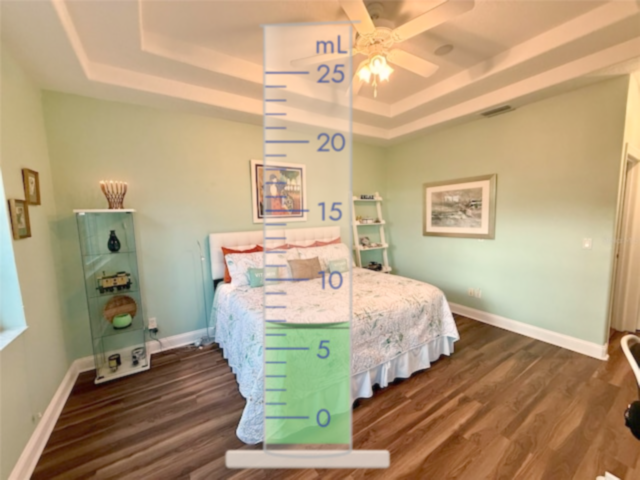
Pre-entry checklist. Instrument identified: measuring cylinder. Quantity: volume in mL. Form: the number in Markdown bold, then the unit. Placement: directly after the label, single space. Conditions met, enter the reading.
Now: **6.5** mL
